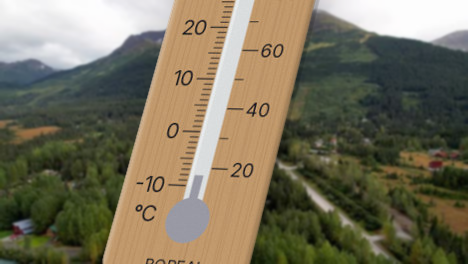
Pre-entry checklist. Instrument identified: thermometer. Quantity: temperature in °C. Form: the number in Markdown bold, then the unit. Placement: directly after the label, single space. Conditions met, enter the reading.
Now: **-8** °C
